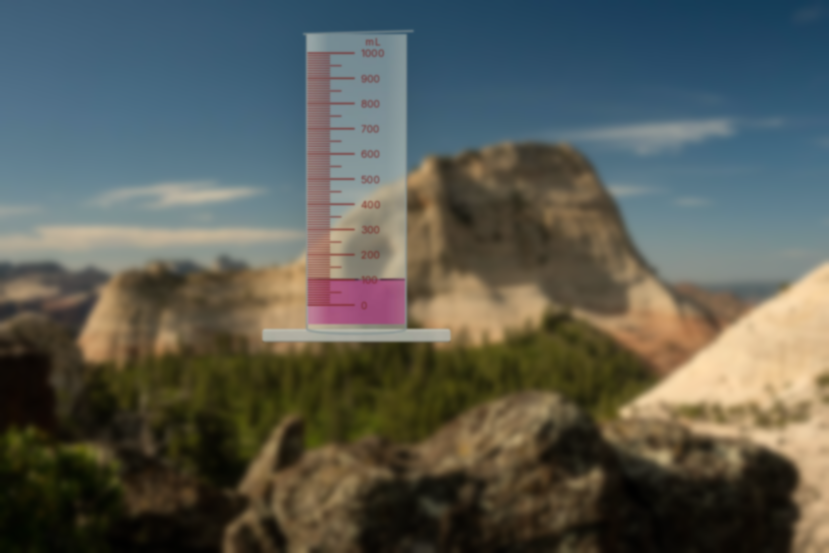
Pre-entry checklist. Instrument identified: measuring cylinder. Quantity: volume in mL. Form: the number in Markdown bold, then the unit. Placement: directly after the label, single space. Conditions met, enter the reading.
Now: **100** mL
